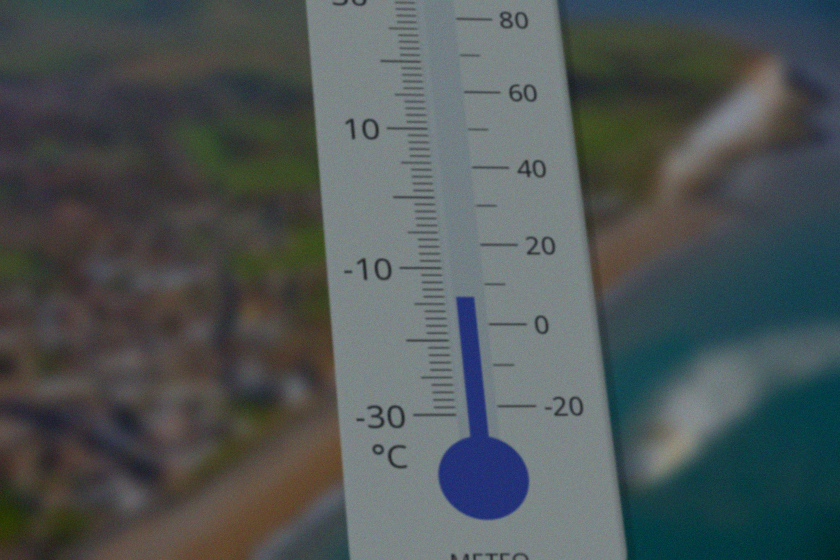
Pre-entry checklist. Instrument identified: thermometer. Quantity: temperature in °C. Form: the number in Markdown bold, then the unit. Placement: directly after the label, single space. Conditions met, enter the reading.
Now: **-14** °C
